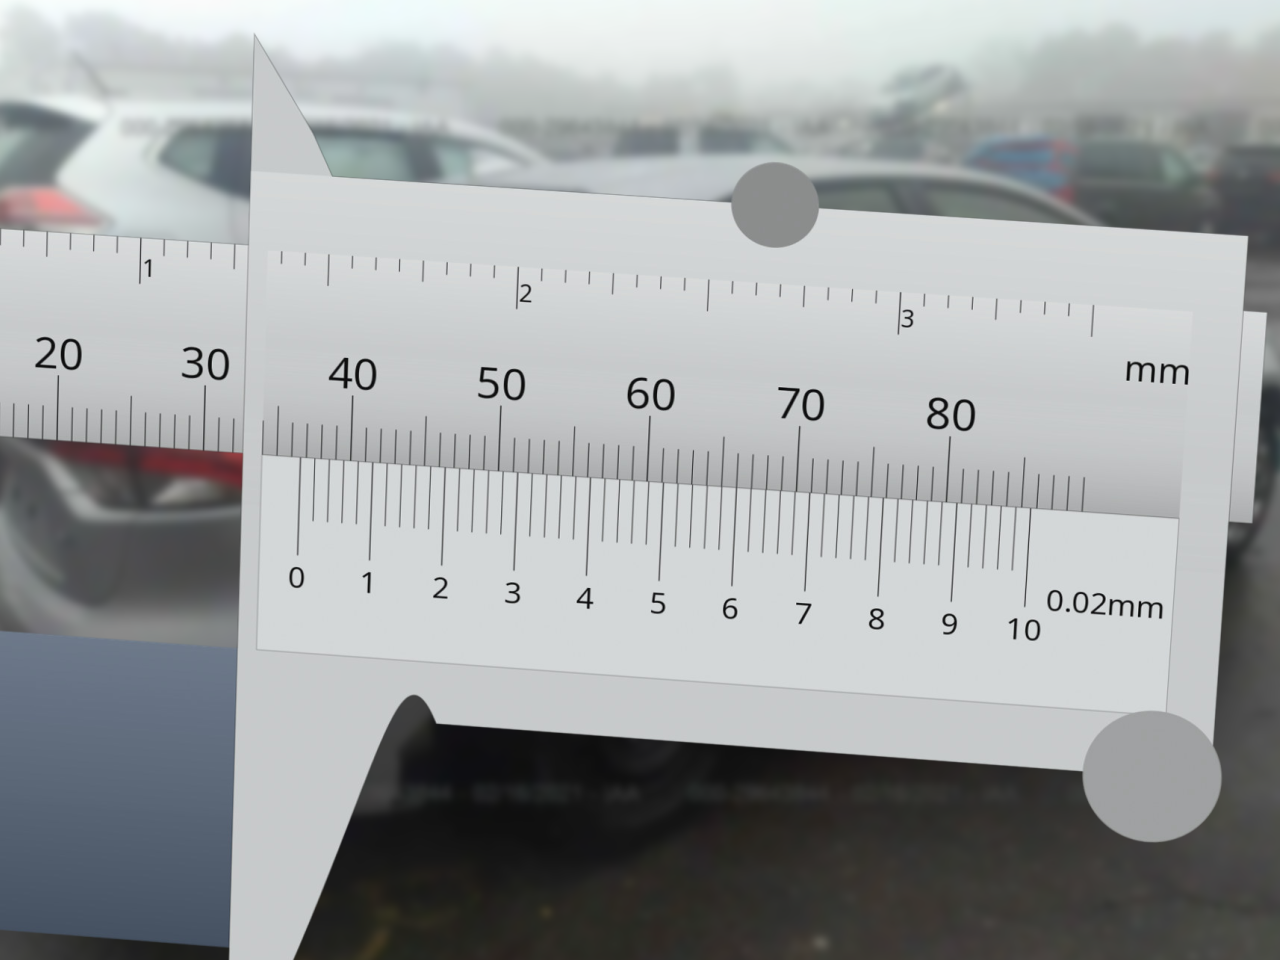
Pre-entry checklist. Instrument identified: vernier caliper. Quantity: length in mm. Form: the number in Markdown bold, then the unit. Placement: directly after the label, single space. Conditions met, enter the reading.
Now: **36.6** mm
